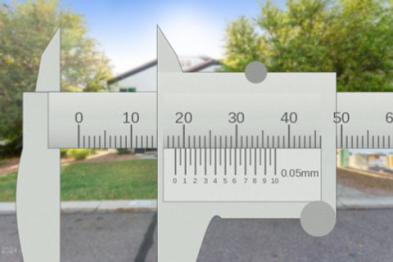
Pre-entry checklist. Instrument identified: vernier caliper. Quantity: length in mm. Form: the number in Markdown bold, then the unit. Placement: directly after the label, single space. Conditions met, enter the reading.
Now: **18.4** mm
